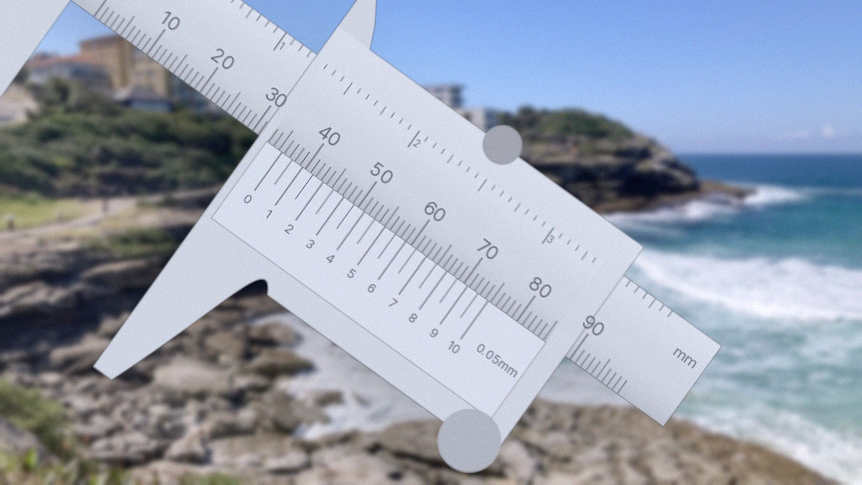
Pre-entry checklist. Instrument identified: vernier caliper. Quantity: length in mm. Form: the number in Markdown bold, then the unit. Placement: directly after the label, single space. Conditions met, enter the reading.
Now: **35.6** mm
